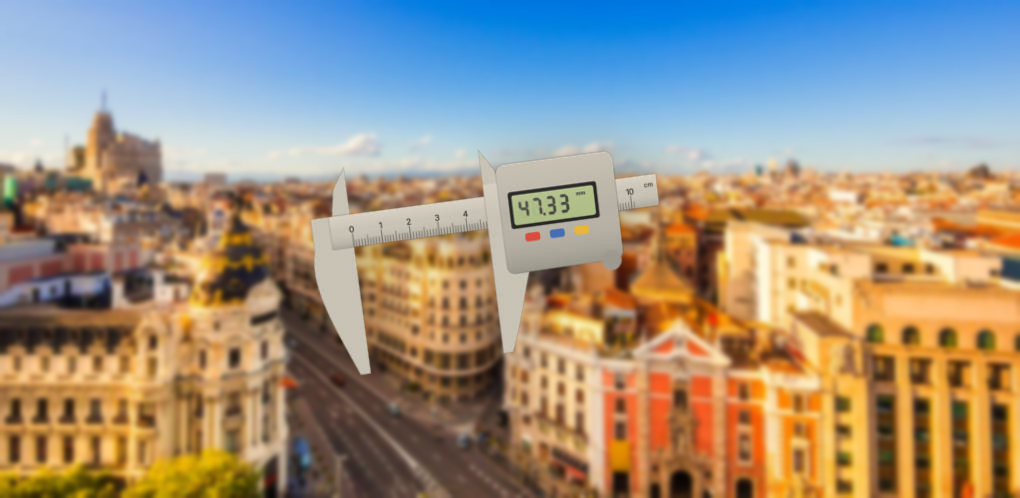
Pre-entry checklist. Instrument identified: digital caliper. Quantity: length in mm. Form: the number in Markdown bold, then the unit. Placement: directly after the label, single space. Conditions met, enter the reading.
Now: **47.33** mm
